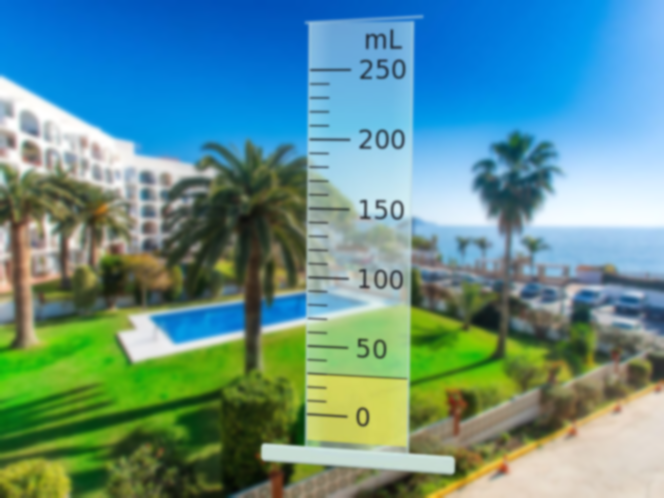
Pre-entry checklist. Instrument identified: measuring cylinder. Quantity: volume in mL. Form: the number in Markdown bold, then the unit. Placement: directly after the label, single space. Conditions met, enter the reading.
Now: **30** mL
